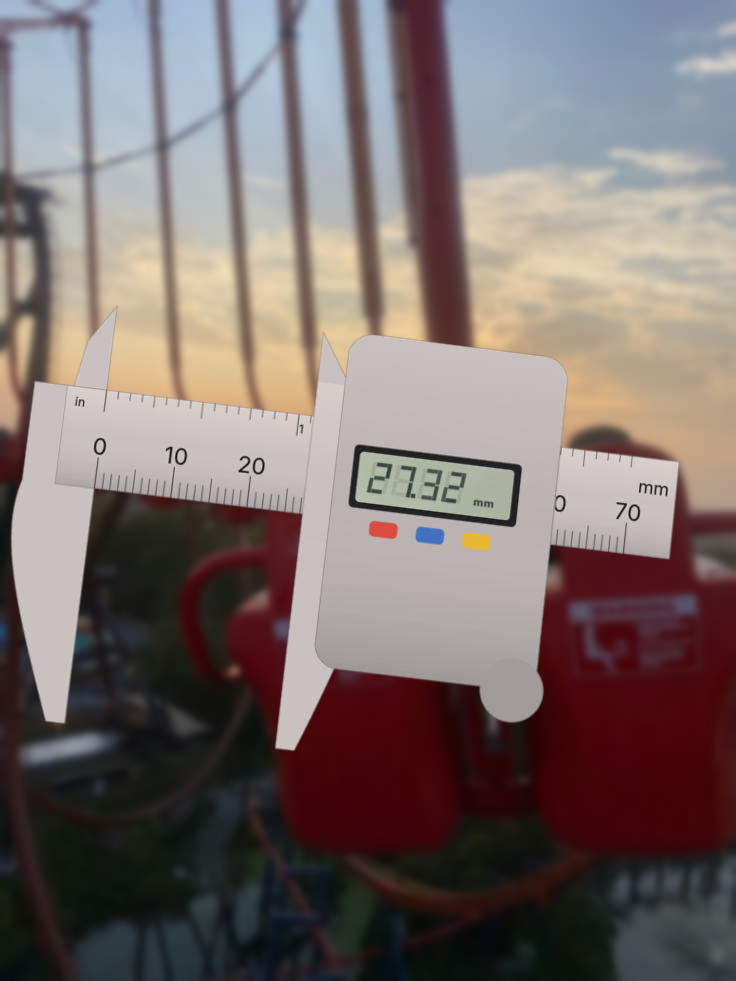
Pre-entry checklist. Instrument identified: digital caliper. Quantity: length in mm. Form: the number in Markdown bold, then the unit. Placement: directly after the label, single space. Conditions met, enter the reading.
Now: **27.32** mm
